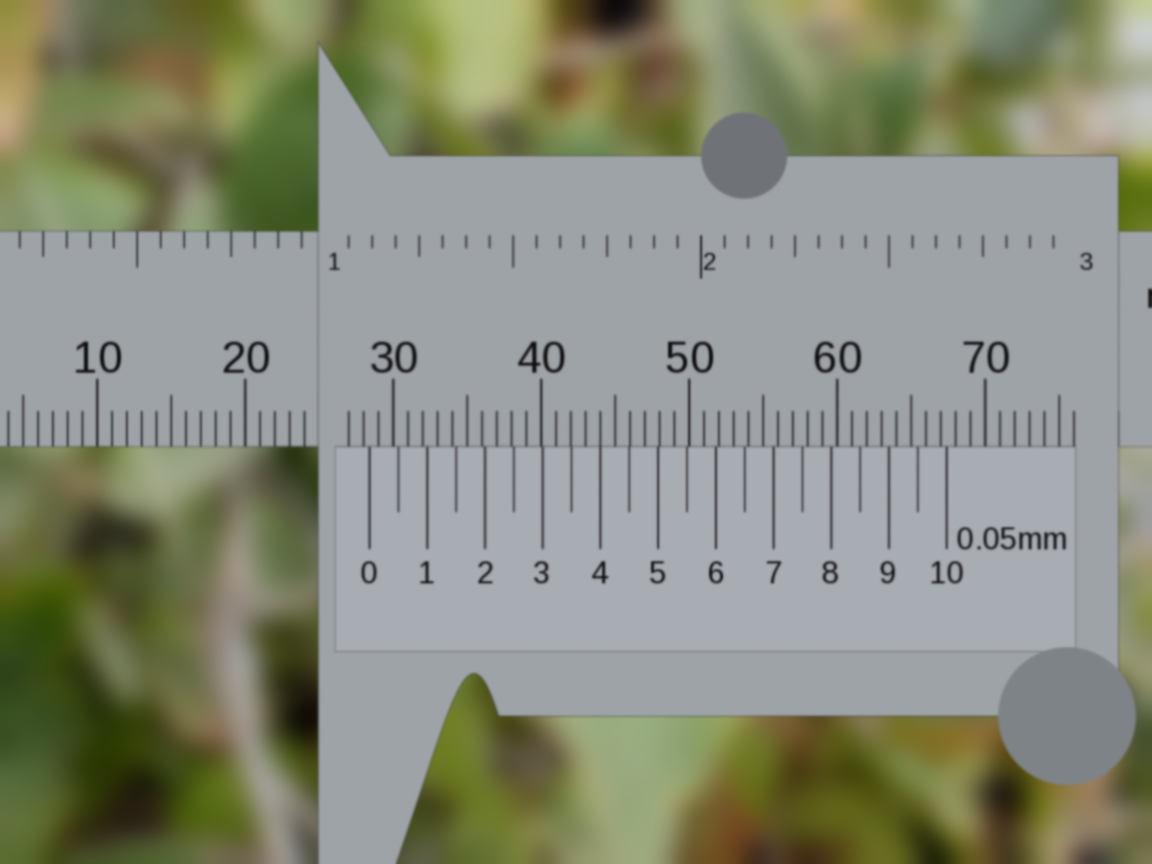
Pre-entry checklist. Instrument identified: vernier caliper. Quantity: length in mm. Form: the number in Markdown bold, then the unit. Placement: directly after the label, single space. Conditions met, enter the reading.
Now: **28.4** mm
